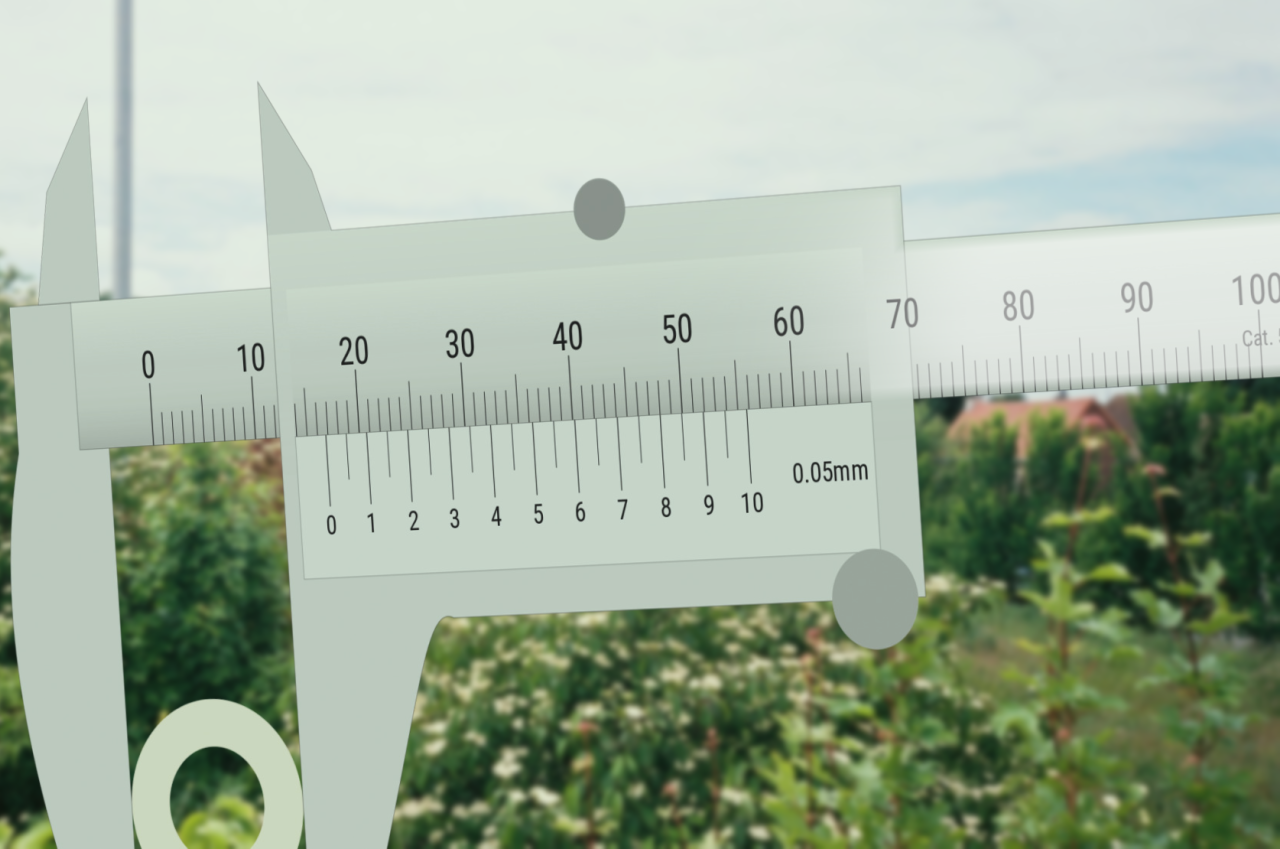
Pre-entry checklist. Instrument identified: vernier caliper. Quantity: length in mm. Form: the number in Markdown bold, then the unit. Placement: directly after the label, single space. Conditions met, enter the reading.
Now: **16.8** mm
